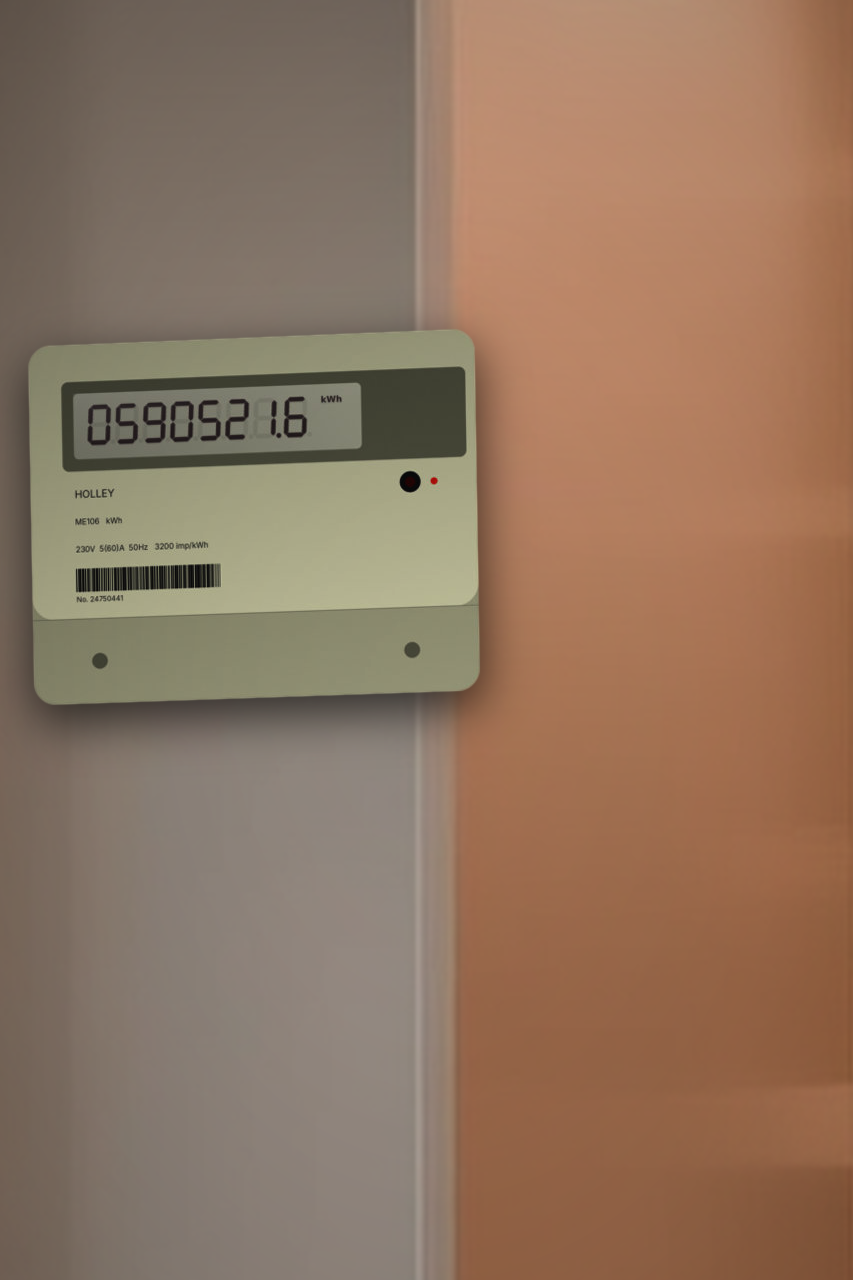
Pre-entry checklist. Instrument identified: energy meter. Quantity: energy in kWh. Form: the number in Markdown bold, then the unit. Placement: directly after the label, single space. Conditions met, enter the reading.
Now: **590521.6** kWh
